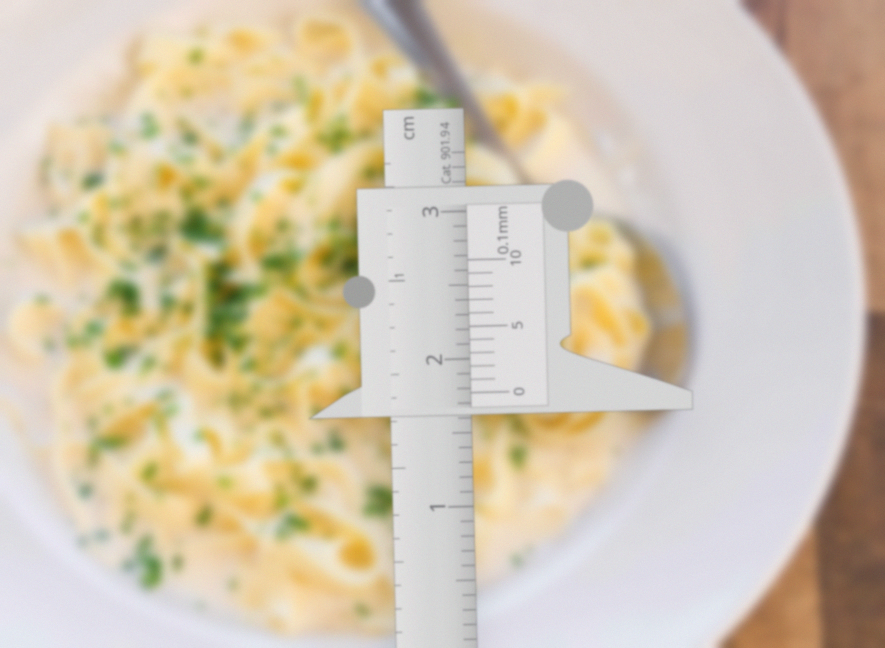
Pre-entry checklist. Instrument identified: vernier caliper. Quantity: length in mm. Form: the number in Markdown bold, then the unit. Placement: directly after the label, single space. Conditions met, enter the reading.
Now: **17.7** mm
